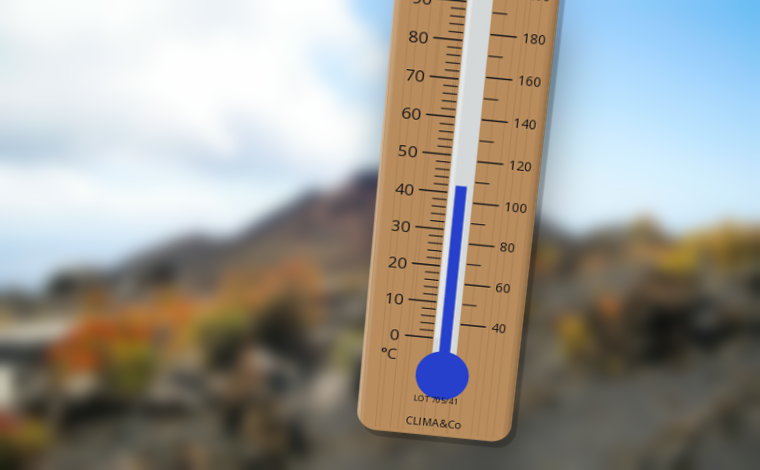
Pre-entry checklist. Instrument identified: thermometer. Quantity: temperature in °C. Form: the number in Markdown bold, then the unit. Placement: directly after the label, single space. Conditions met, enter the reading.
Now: **42** °C
